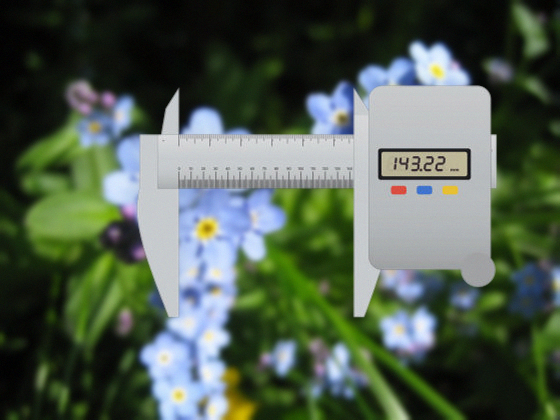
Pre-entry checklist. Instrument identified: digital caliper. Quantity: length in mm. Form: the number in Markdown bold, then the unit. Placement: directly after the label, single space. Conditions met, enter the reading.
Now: **143.22** mm
